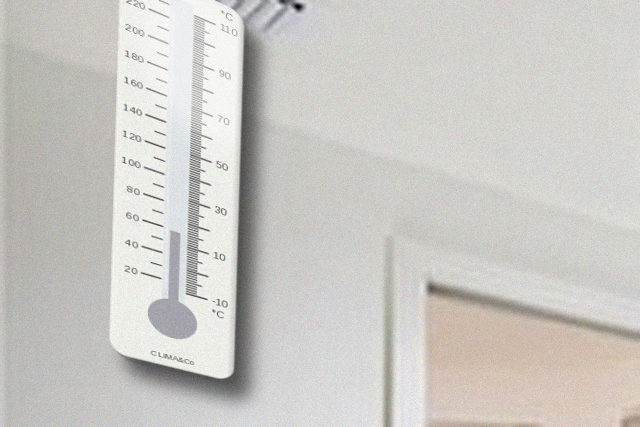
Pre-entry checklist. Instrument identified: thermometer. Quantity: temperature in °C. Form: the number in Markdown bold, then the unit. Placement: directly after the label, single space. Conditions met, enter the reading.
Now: **15** °C
